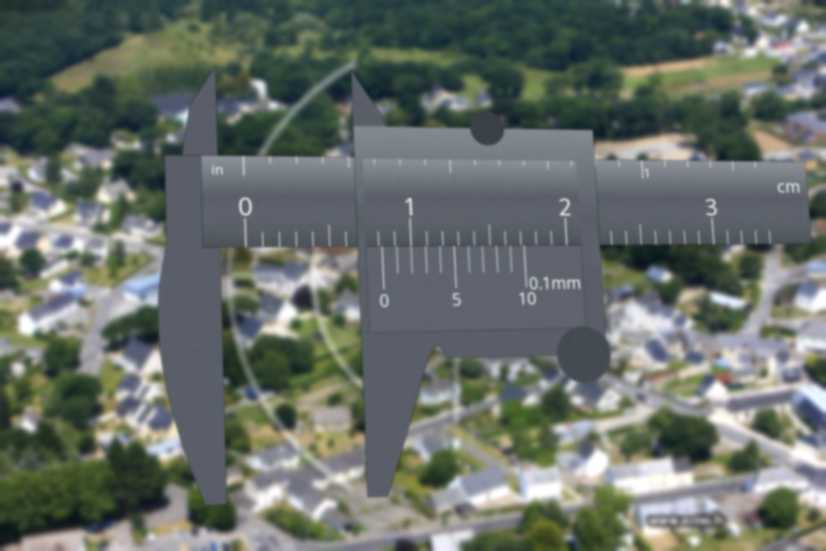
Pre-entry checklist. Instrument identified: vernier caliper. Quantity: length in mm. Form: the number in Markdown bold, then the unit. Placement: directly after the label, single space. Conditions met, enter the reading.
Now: **8.2** mm
